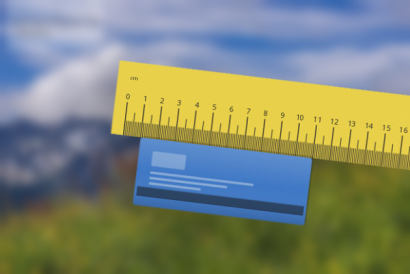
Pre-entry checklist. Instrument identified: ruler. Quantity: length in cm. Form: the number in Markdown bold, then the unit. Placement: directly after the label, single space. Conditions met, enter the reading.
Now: **10** cm
